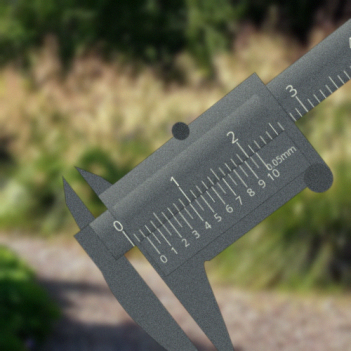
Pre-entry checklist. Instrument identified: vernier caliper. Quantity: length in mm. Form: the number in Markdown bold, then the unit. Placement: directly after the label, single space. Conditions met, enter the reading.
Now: **2.2** mm
